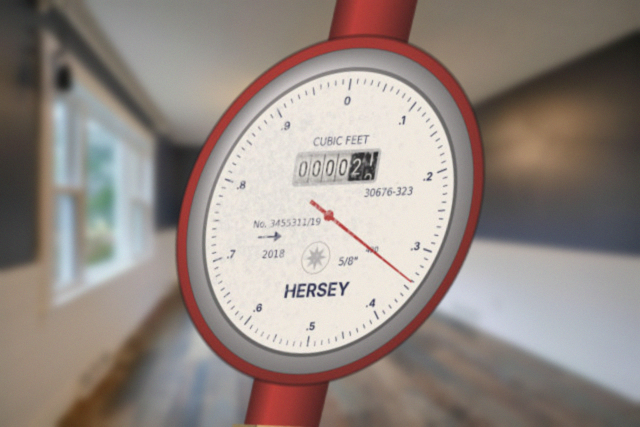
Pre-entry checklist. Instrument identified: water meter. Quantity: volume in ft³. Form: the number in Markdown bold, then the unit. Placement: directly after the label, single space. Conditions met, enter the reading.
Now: **21.34** ft³
